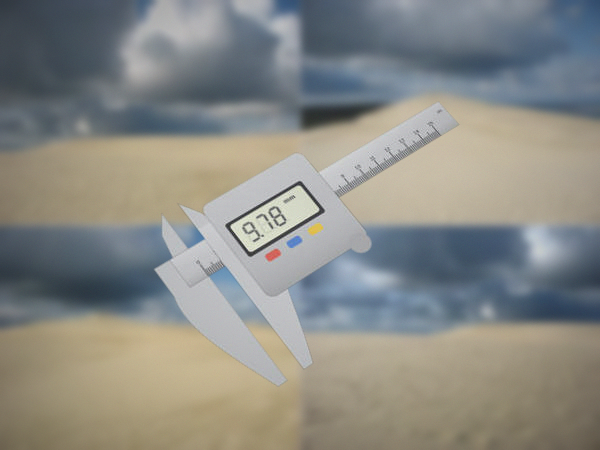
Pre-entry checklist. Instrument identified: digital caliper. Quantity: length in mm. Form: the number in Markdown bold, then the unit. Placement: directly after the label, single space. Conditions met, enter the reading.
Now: **9.78** mm
